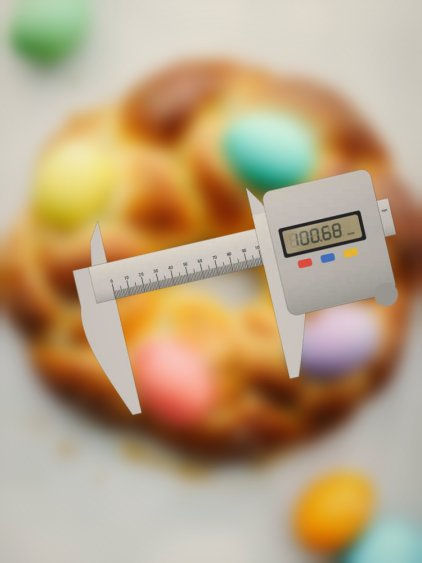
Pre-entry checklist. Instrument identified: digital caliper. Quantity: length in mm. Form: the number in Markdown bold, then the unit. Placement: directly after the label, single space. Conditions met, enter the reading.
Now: **100.68** mm
